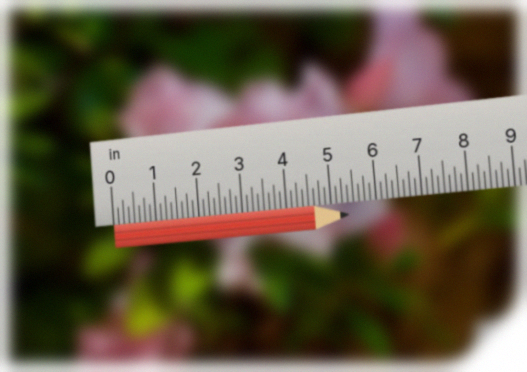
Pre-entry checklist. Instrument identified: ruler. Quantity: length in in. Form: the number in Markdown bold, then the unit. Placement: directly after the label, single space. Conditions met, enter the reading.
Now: **5.375** in
